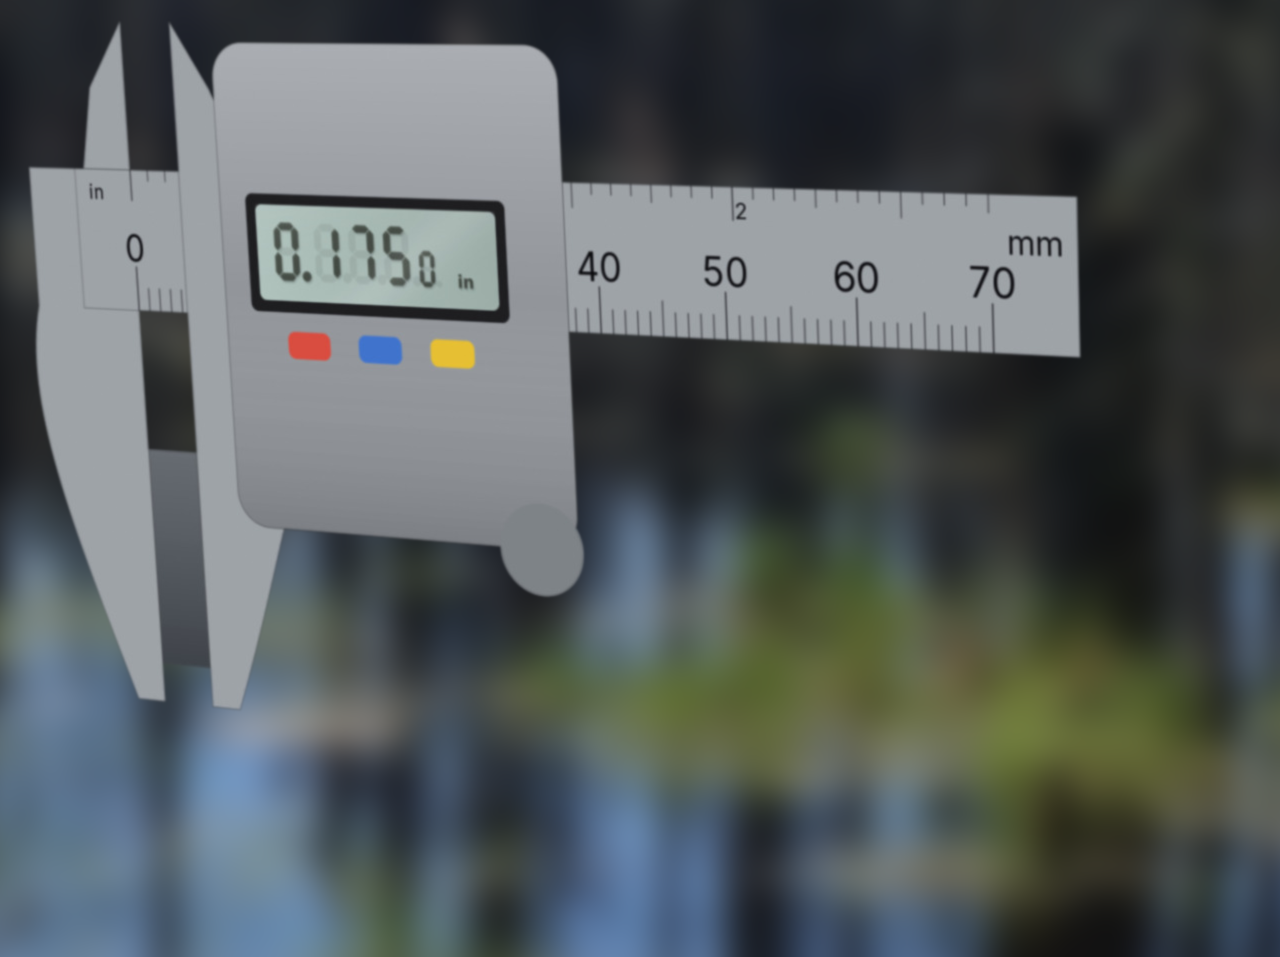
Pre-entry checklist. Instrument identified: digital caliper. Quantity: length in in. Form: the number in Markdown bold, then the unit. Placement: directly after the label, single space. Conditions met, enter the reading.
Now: **0.1750** in
